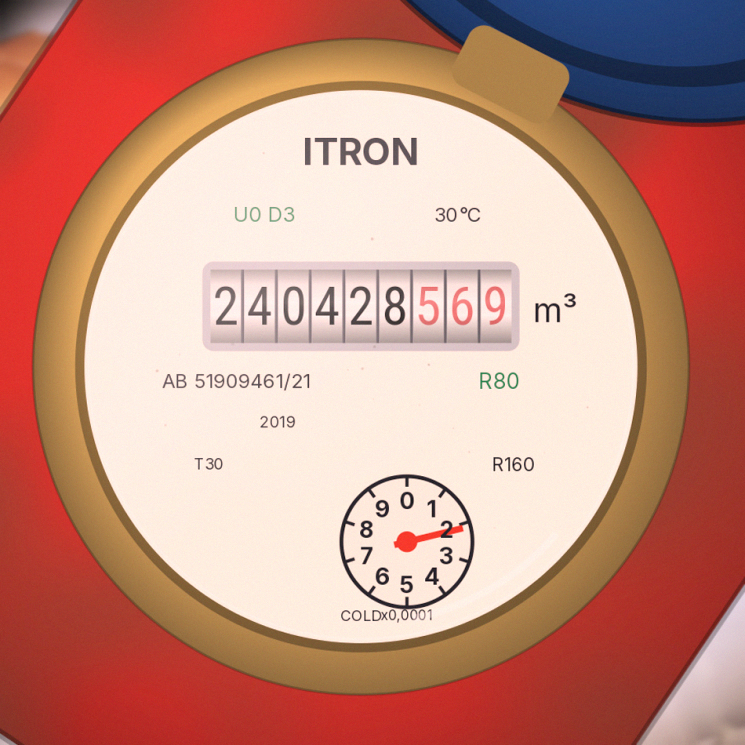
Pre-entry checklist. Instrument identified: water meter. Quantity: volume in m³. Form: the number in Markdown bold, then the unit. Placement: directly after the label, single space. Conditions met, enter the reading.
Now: **240428.5692** m³
